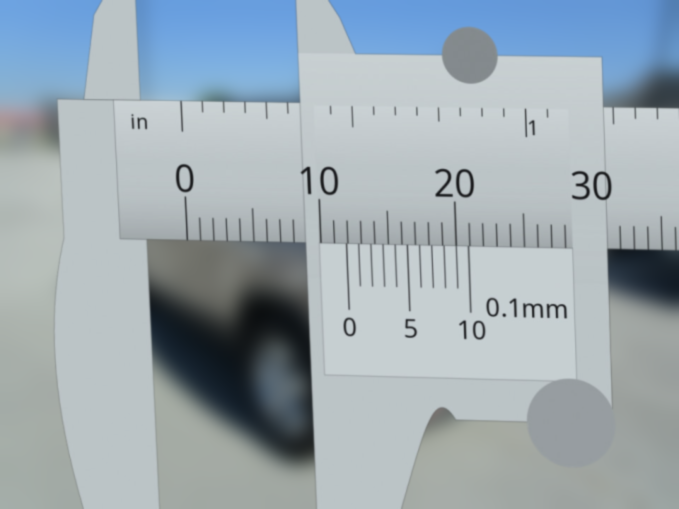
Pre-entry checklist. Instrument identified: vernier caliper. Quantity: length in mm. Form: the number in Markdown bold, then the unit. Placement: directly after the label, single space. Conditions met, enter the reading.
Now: **11.9** mm
